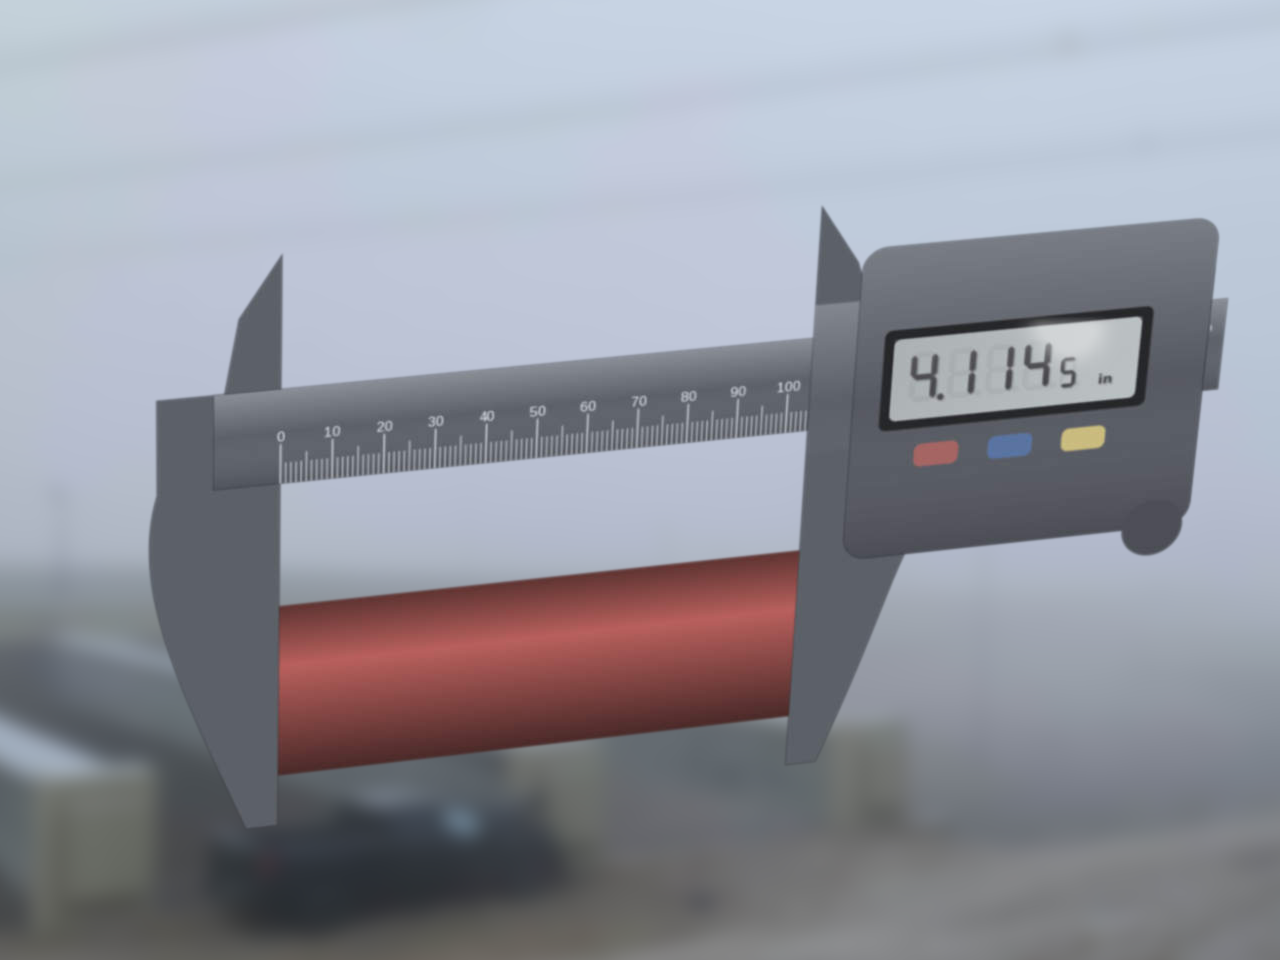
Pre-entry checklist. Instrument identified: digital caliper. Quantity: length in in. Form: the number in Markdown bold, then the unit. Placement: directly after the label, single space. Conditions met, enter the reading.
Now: **4.1145** in
